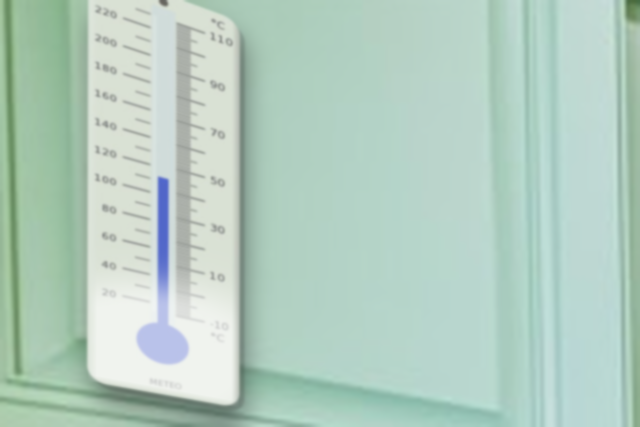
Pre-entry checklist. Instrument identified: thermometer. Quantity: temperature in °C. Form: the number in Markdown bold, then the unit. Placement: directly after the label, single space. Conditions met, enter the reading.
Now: **45** °C
